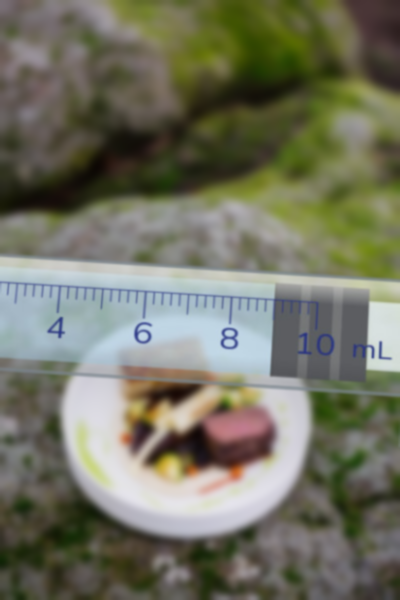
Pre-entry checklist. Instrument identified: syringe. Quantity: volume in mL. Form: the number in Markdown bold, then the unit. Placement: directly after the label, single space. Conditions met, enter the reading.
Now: **9** mL
